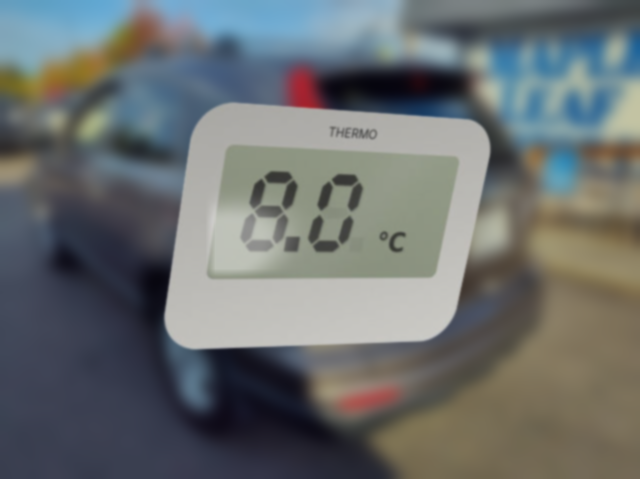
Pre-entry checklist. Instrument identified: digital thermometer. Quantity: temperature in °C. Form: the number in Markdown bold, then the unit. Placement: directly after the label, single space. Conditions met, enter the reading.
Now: **8.0** °C
